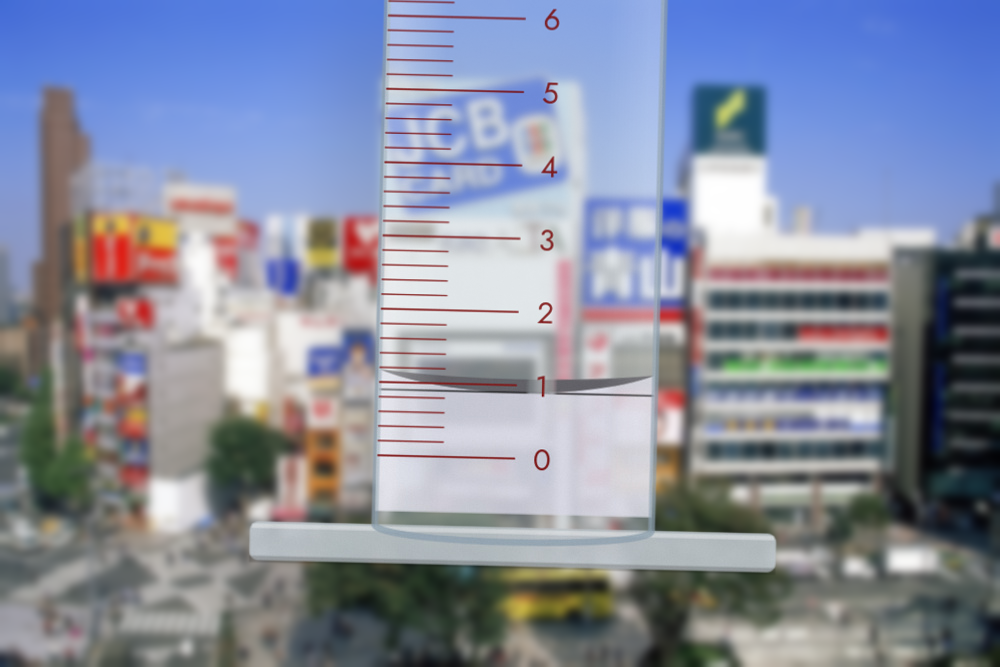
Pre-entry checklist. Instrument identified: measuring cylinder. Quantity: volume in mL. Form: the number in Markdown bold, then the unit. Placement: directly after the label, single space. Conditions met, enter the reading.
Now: **0.9** mL
